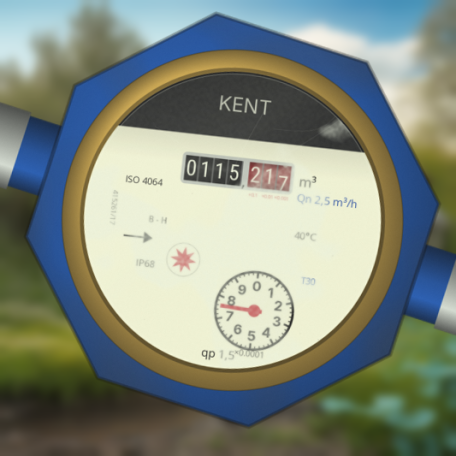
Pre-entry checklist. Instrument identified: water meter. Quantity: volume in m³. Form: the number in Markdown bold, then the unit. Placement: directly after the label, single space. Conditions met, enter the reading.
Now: **115.2167** m³
